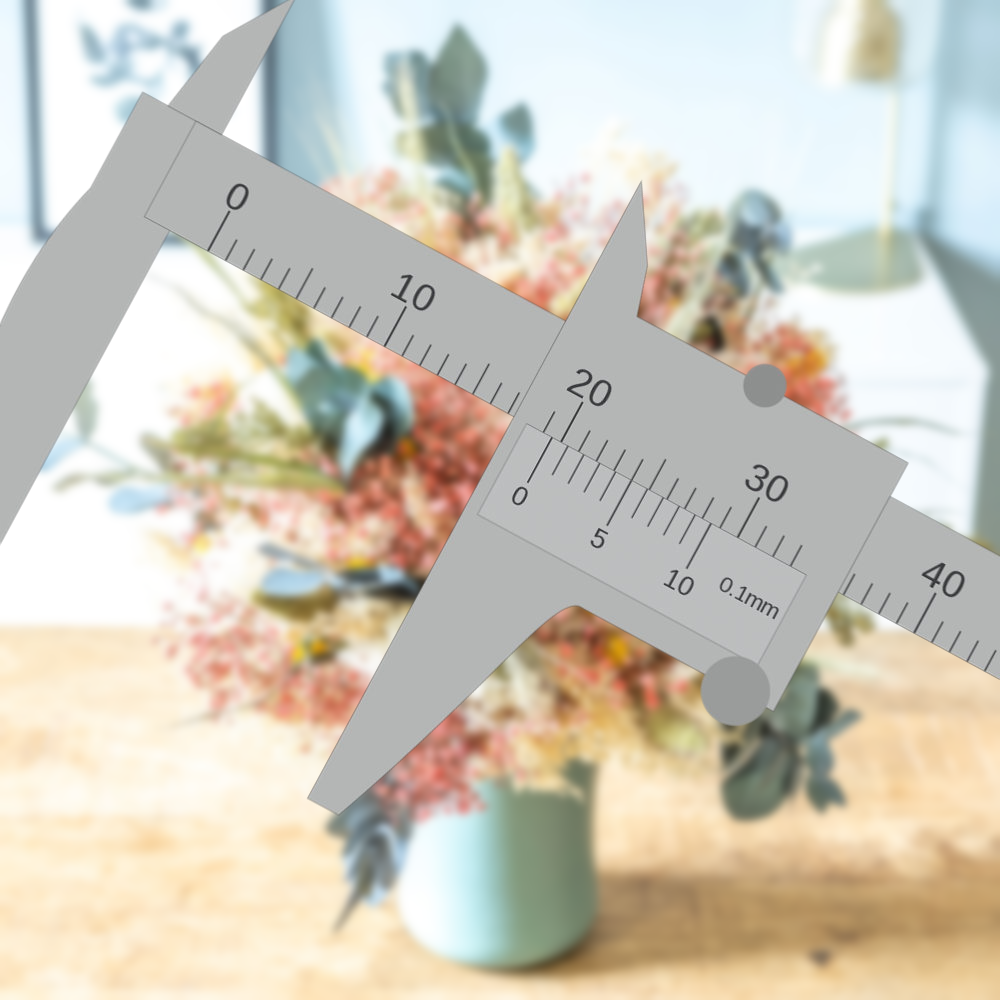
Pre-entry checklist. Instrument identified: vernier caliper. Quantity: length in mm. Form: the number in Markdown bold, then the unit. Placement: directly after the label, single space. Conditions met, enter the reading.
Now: **19.5** mm
